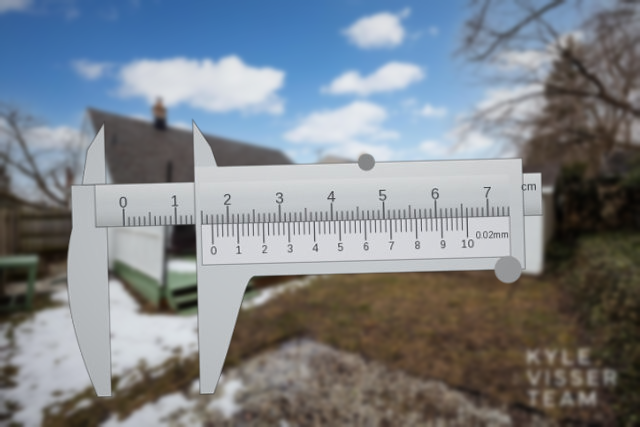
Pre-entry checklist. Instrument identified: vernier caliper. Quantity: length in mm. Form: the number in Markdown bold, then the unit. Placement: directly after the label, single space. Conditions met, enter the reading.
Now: **17.0** mm
